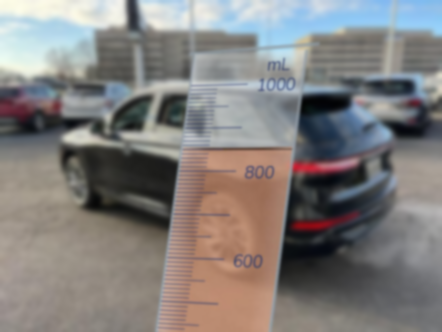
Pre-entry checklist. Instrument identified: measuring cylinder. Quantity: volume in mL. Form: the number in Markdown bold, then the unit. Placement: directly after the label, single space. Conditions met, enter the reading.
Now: **850** mL
